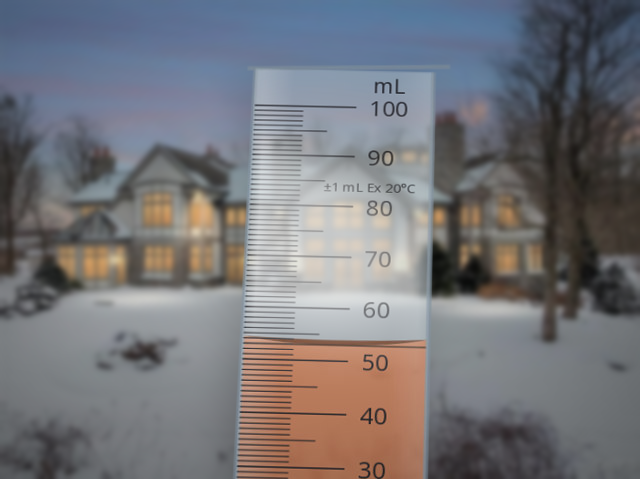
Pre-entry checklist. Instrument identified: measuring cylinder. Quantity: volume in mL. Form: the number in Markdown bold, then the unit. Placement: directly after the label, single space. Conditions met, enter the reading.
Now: **53** mL
